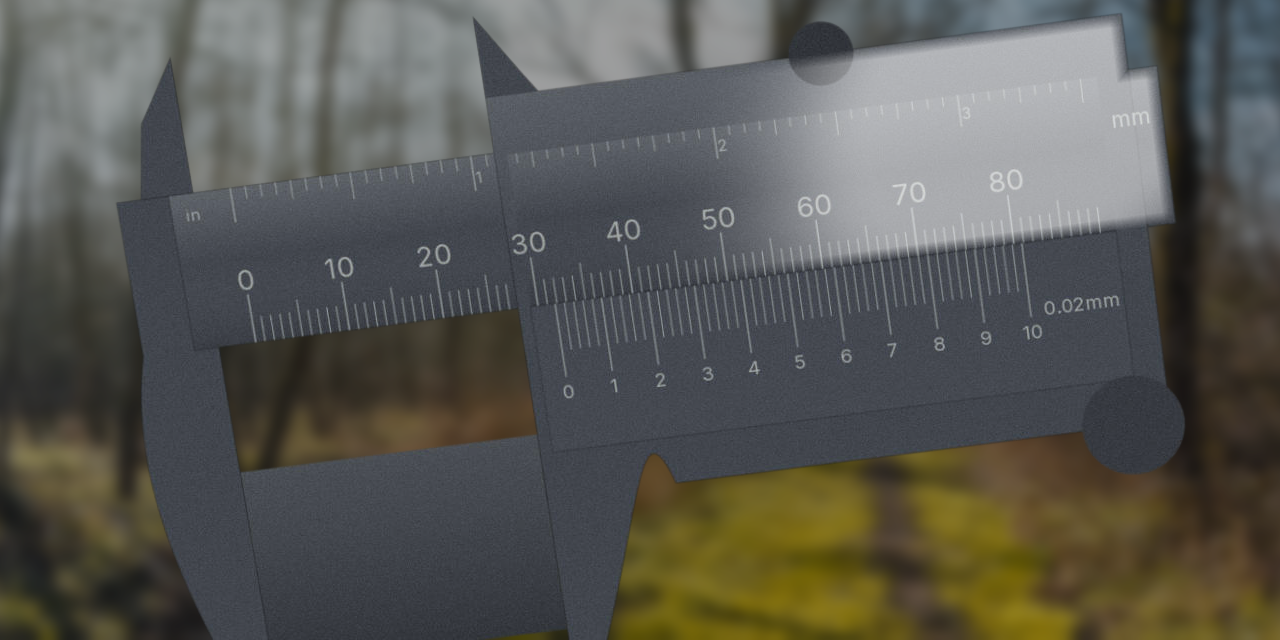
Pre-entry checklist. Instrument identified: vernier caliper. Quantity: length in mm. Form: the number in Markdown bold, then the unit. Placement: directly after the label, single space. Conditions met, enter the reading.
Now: **31.8** mm
